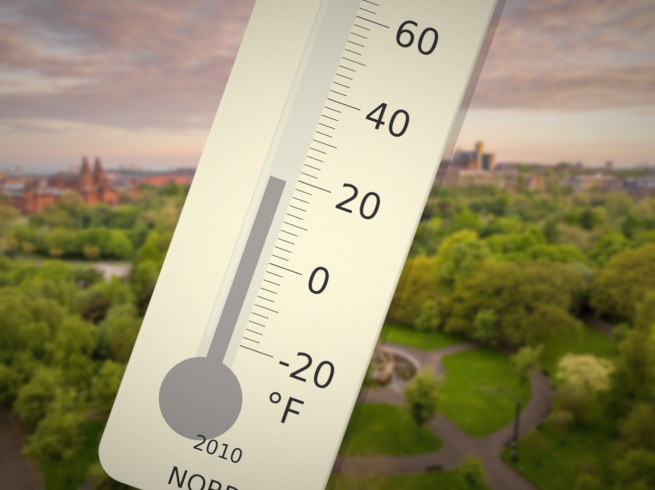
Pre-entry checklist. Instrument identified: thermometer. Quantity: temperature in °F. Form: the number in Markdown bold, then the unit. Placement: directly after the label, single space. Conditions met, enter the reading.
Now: **19** °F
